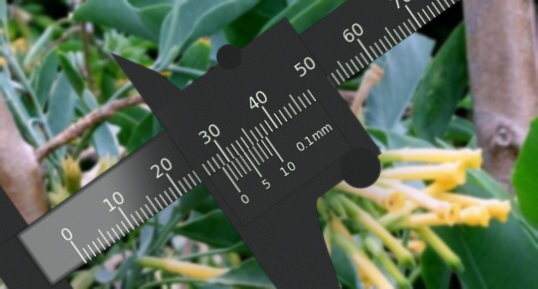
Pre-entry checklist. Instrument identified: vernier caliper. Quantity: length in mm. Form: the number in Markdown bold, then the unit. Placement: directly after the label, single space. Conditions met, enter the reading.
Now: **28.5** mm
